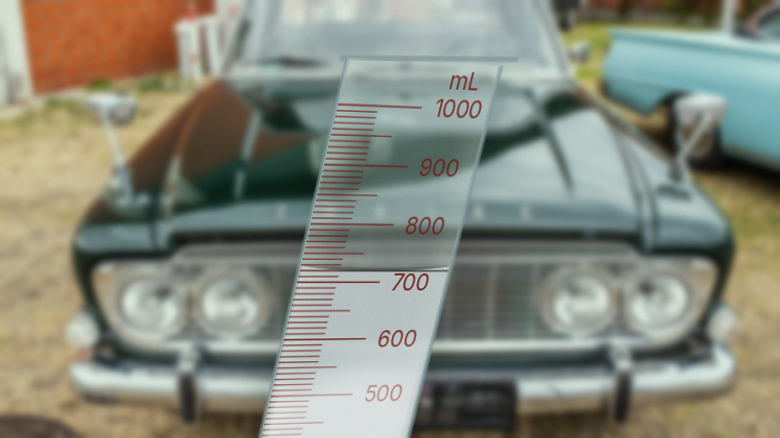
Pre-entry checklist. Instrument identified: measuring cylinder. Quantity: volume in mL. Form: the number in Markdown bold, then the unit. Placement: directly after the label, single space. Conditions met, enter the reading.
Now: **720** mL
